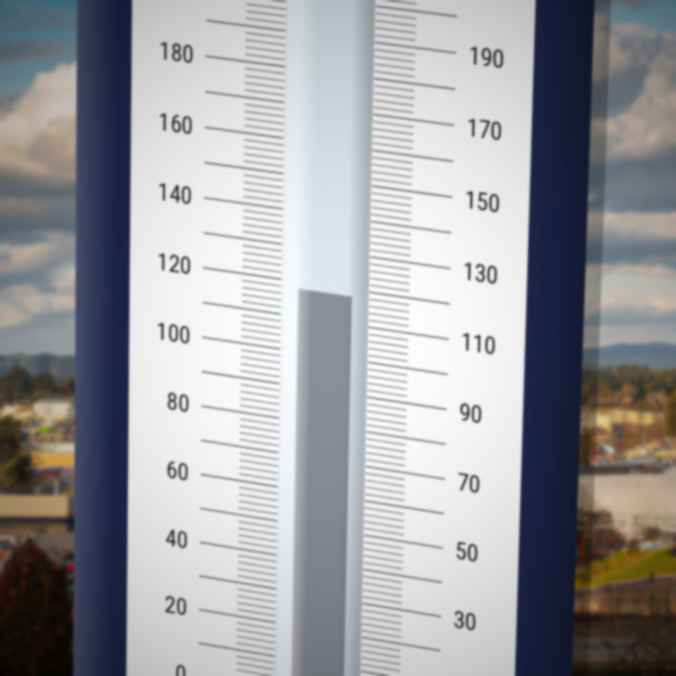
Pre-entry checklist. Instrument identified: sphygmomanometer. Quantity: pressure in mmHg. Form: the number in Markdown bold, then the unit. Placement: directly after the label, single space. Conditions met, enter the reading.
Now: **118** mmHg
